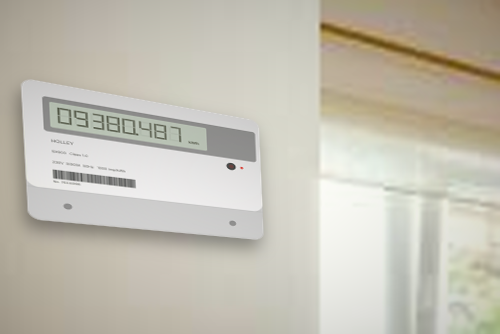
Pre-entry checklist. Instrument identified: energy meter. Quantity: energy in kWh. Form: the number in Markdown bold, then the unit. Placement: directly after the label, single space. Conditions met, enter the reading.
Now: **9380.487** kWh
